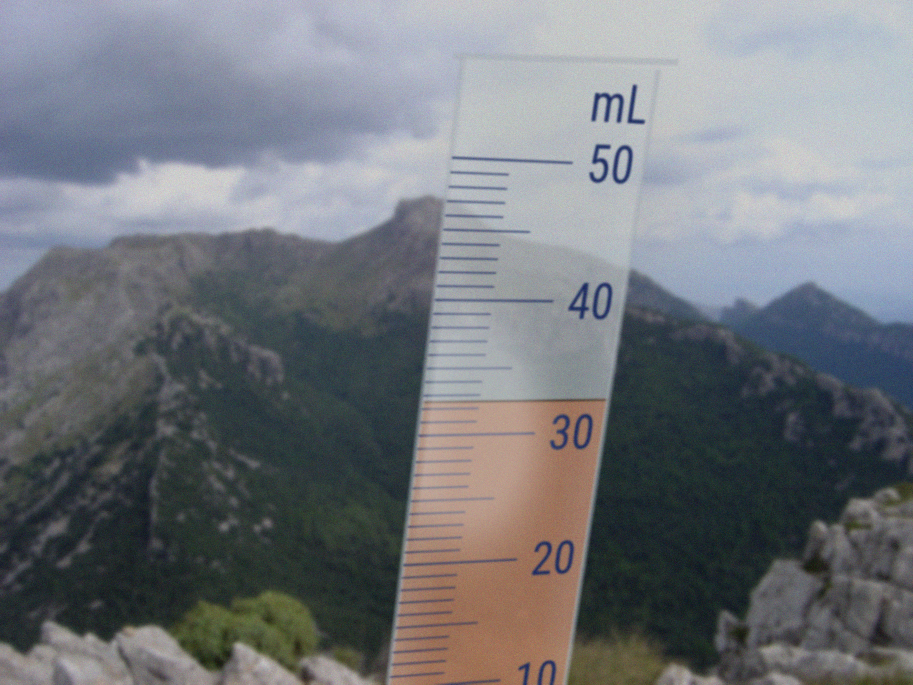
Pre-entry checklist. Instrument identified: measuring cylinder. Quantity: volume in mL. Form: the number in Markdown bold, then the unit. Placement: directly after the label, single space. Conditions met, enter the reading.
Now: **32.5** mL
